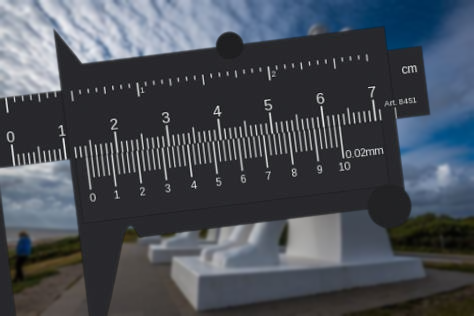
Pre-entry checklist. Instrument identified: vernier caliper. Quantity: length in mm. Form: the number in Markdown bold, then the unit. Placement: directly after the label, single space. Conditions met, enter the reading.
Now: **14.0** mm
